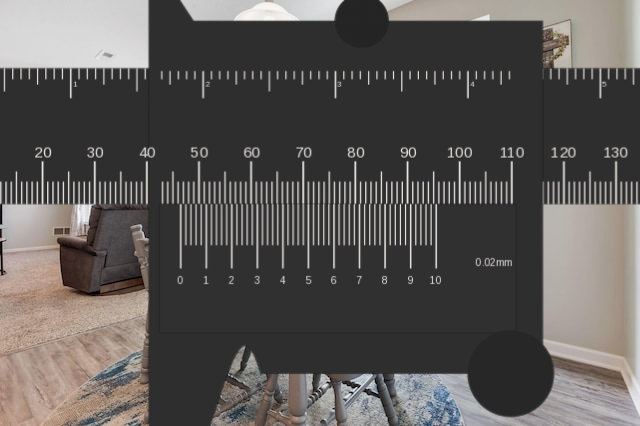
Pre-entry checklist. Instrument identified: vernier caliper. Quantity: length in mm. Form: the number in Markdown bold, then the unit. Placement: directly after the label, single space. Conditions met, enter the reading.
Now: **46.5** mm
